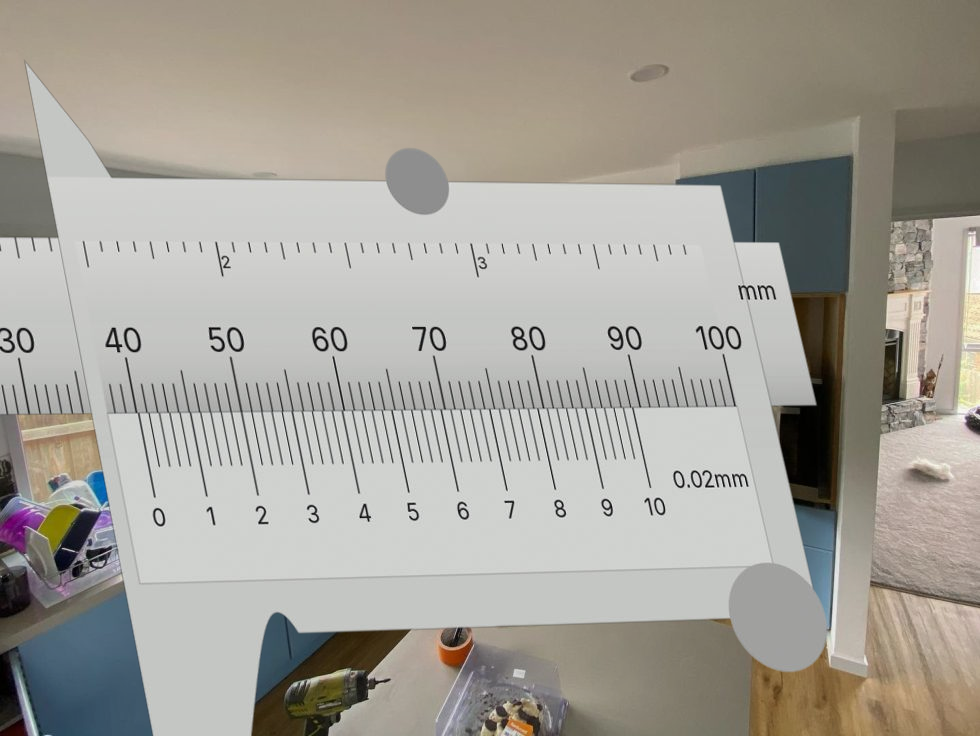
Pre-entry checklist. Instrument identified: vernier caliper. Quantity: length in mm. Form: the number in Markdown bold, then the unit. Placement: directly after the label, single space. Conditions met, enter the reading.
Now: **40.2** mm
